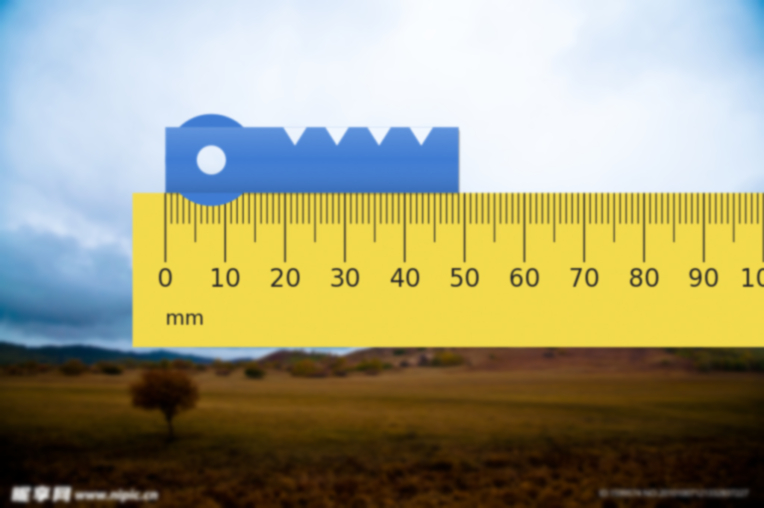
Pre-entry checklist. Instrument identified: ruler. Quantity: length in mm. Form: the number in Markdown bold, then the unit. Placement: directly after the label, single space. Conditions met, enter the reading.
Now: **49** mm
